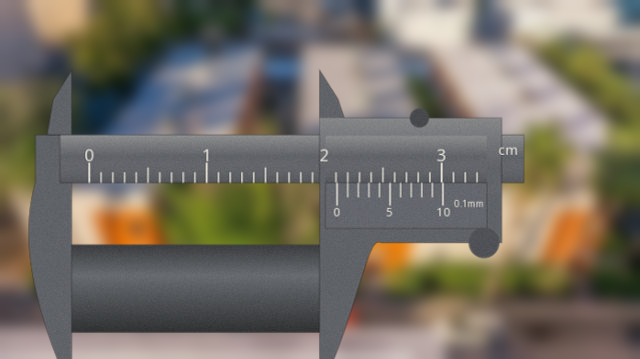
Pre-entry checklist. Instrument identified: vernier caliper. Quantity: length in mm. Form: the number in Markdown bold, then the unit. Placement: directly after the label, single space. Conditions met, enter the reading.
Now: **21.1** mm
